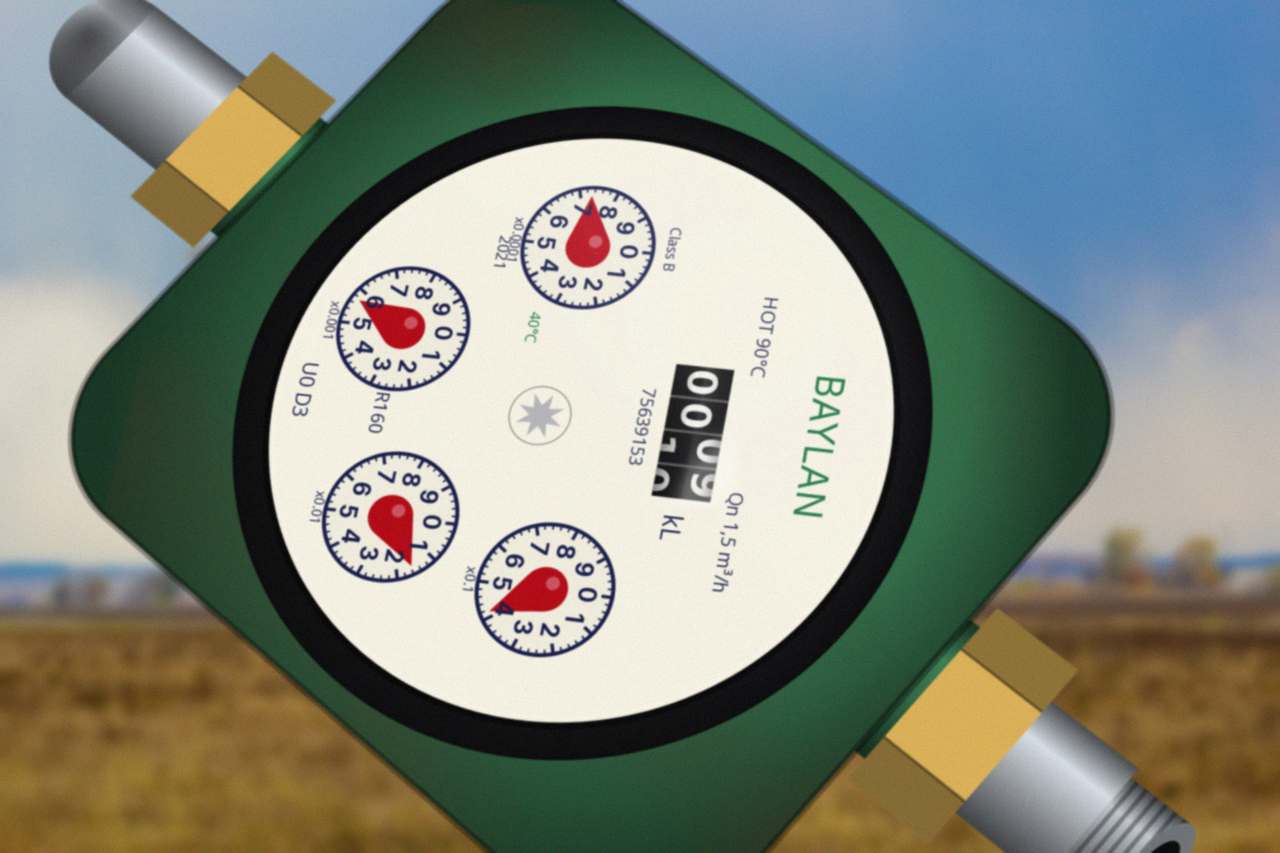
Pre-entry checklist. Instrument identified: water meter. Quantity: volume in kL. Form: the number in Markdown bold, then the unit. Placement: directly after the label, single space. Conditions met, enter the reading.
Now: **9.4157** kL
